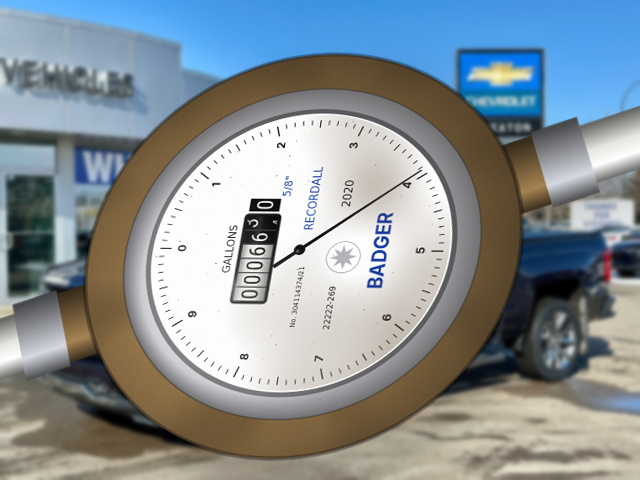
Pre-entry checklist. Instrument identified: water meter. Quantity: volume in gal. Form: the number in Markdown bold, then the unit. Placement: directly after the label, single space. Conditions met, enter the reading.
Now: **6633.9** gal
